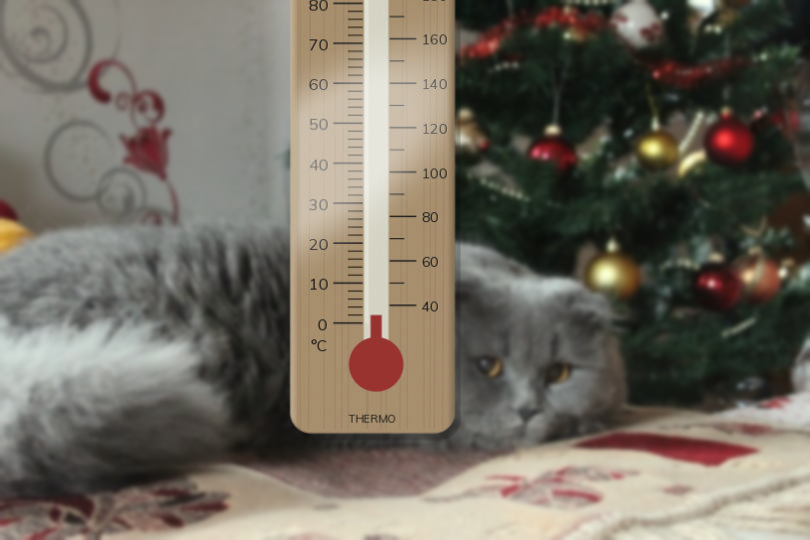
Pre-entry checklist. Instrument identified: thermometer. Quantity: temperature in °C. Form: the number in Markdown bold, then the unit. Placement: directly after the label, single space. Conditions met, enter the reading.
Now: **2** °C
